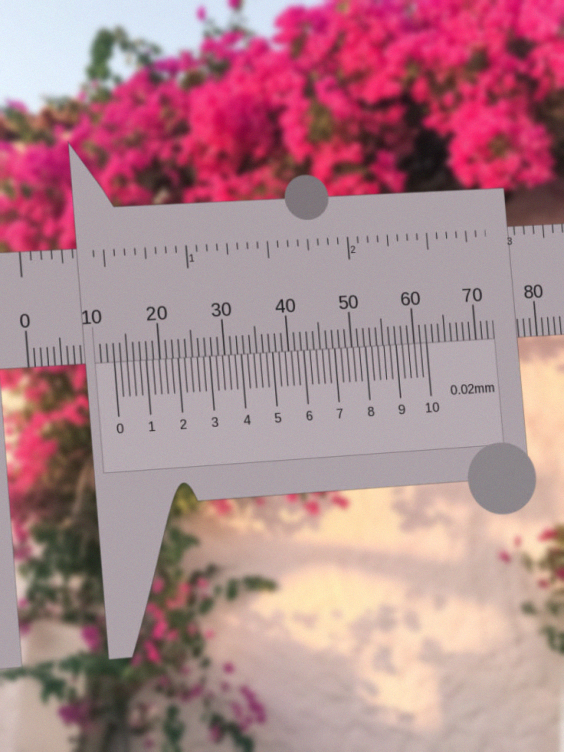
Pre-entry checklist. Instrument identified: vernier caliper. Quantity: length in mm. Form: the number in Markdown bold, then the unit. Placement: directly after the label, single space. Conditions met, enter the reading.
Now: **13.0** mm
